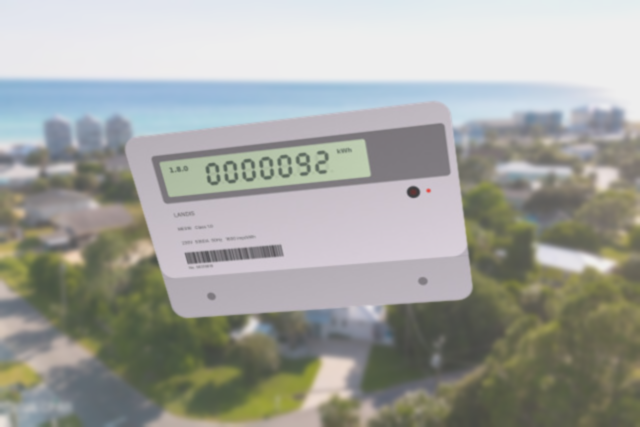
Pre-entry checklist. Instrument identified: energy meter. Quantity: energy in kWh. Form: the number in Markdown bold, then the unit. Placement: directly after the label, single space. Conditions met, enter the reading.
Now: **92** kWh
